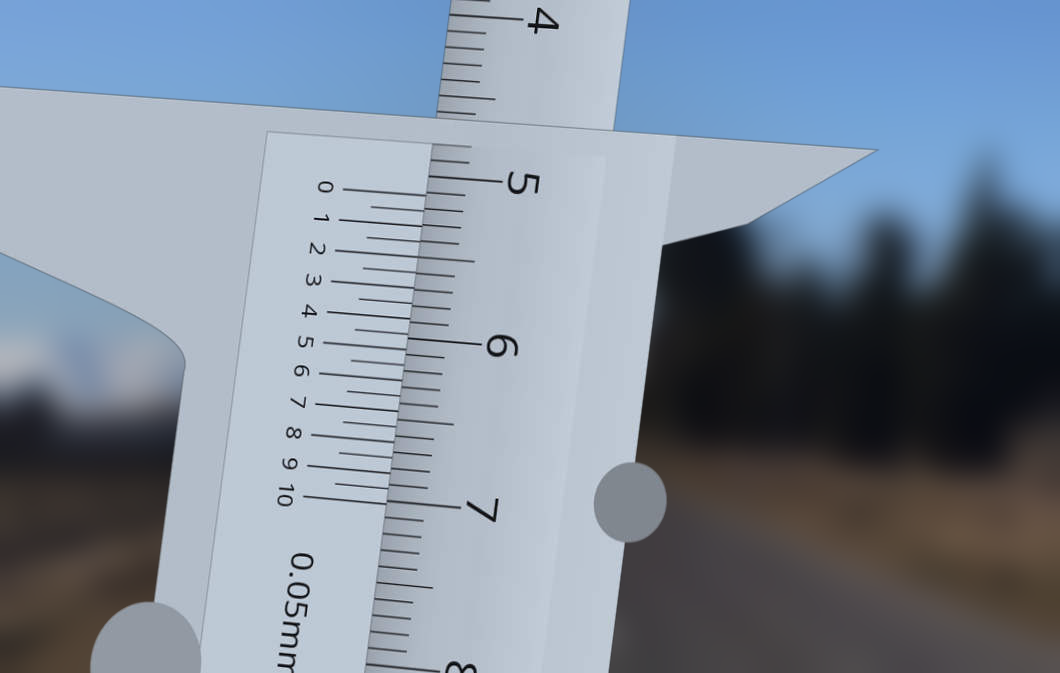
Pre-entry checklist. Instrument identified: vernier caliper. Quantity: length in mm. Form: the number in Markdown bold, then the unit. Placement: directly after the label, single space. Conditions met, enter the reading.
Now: **51.2** mm
